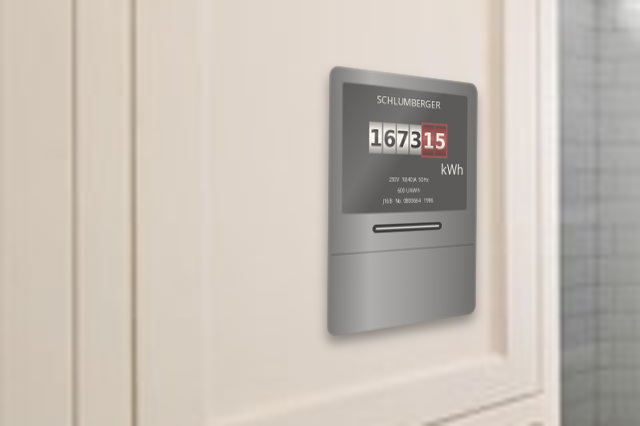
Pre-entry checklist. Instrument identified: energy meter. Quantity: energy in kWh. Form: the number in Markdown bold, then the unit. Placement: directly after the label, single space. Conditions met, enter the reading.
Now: **1673.15** kWh
